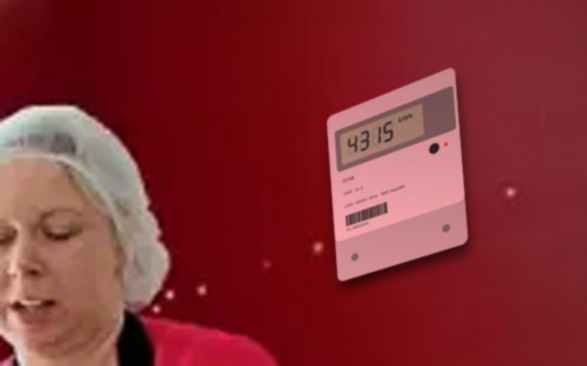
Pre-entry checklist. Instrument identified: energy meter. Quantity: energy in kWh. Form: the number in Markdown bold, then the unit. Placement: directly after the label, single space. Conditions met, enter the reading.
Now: **4315** kWh
